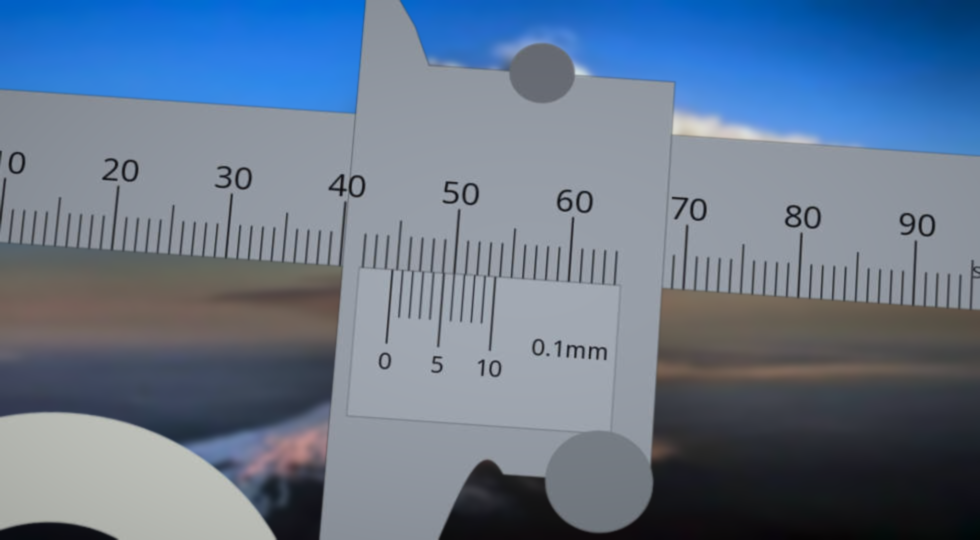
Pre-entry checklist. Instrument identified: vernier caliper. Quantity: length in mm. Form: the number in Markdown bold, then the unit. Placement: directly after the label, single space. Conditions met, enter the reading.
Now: **44.6** mm
